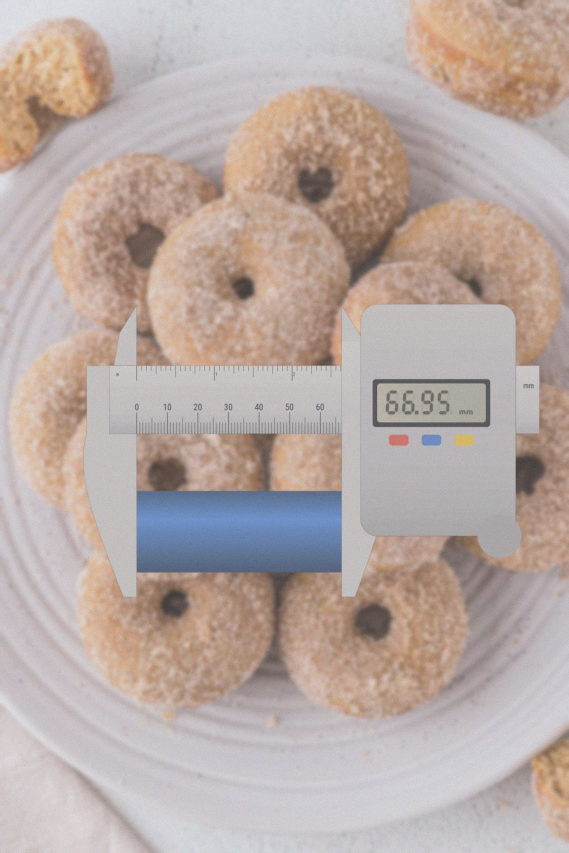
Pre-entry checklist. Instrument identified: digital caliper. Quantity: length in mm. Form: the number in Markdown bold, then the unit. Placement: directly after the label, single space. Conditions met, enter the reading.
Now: **66.95** mm
